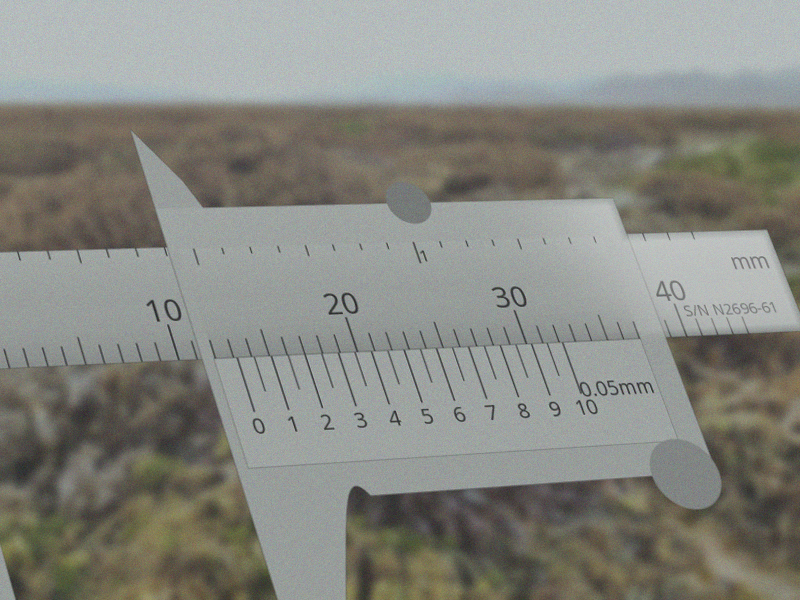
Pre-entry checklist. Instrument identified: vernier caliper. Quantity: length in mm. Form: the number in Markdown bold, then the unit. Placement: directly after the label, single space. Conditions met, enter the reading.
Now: **13.2** mm
